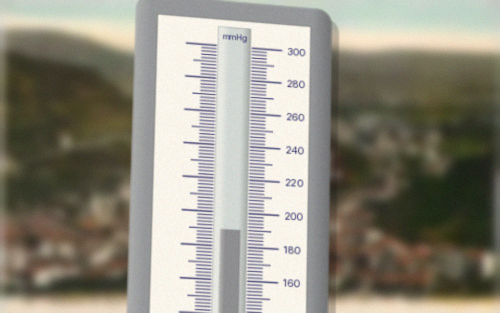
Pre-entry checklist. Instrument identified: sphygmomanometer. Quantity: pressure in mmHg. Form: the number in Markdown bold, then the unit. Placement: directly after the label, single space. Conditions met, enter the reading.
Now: **190** mmHg
